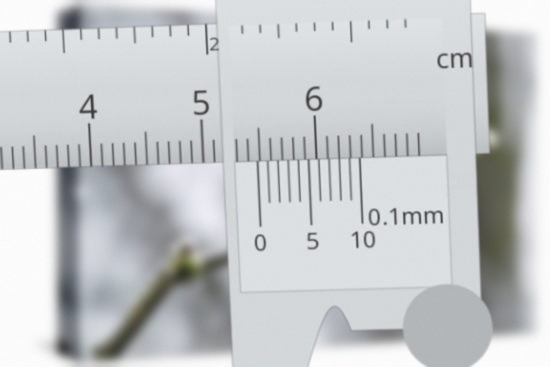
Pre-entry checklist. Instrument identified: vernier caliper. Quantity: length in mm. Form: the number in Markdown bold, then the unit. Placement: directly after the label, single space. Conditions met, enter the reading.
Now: **54.8** mm
